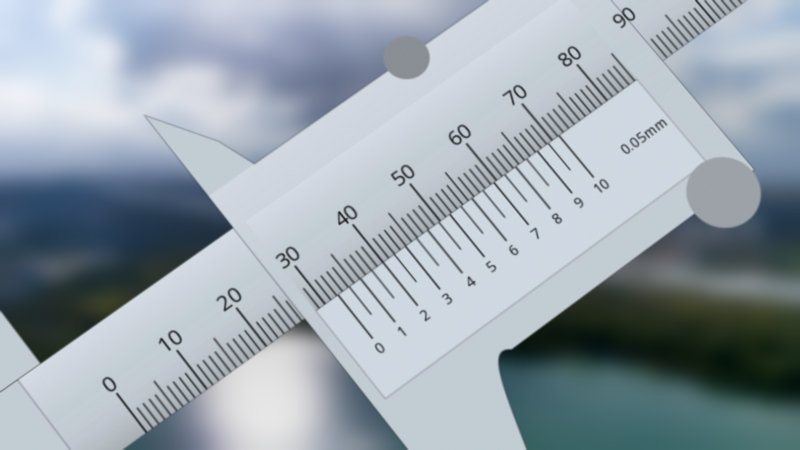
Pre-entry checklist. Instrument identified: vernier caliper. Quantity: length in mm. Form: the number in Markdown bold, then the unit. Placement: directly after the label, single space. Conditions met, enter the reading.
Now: **32.2** mm
